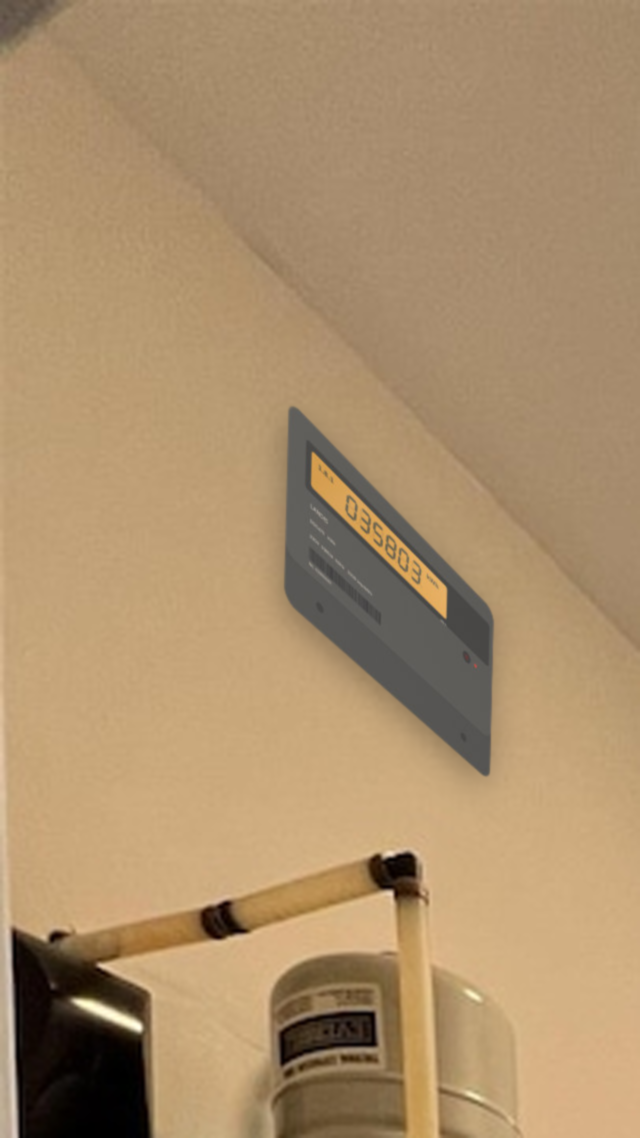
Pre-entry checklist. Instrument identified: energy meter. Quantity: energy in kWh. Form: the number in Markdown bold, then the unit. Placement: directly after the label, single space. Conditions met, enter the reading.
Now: **35803** kWh
